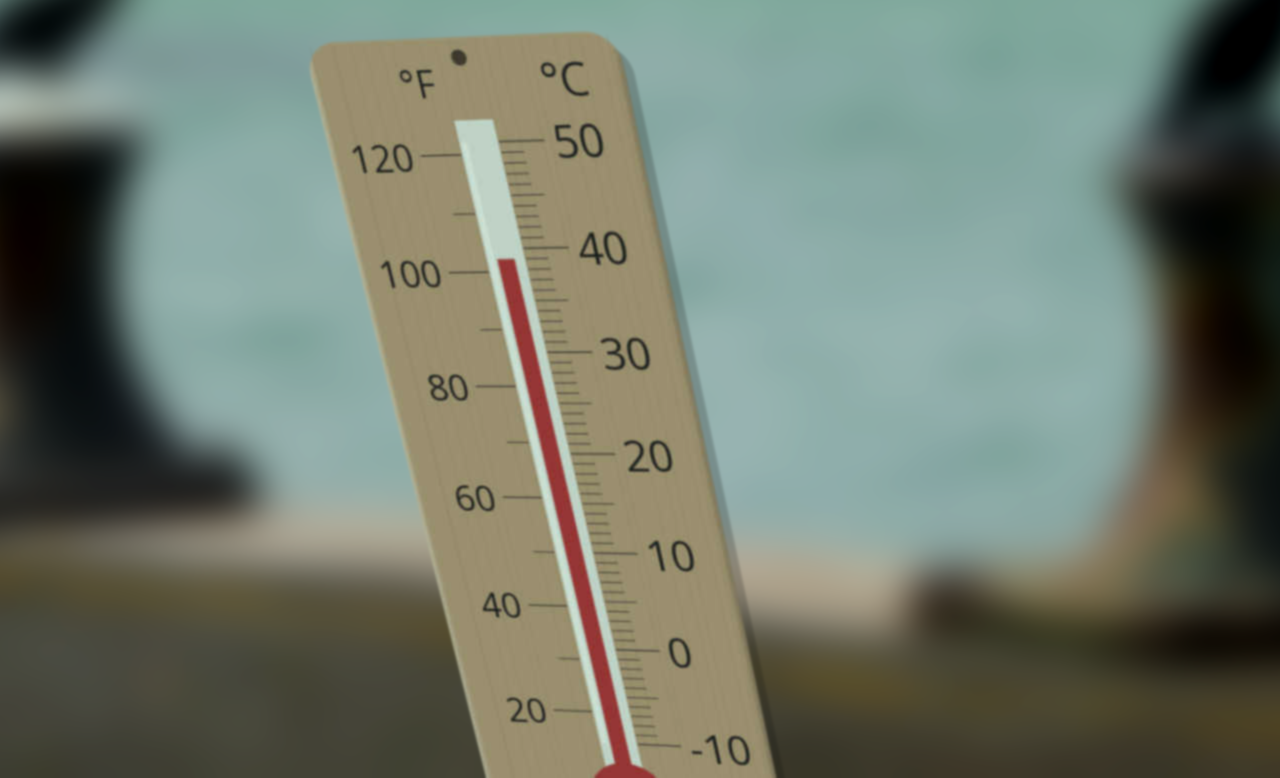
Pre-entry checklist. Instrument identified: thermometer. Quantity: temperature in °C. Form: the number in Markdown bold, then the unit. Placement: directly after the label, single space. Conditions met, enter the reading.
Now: **39** °C
